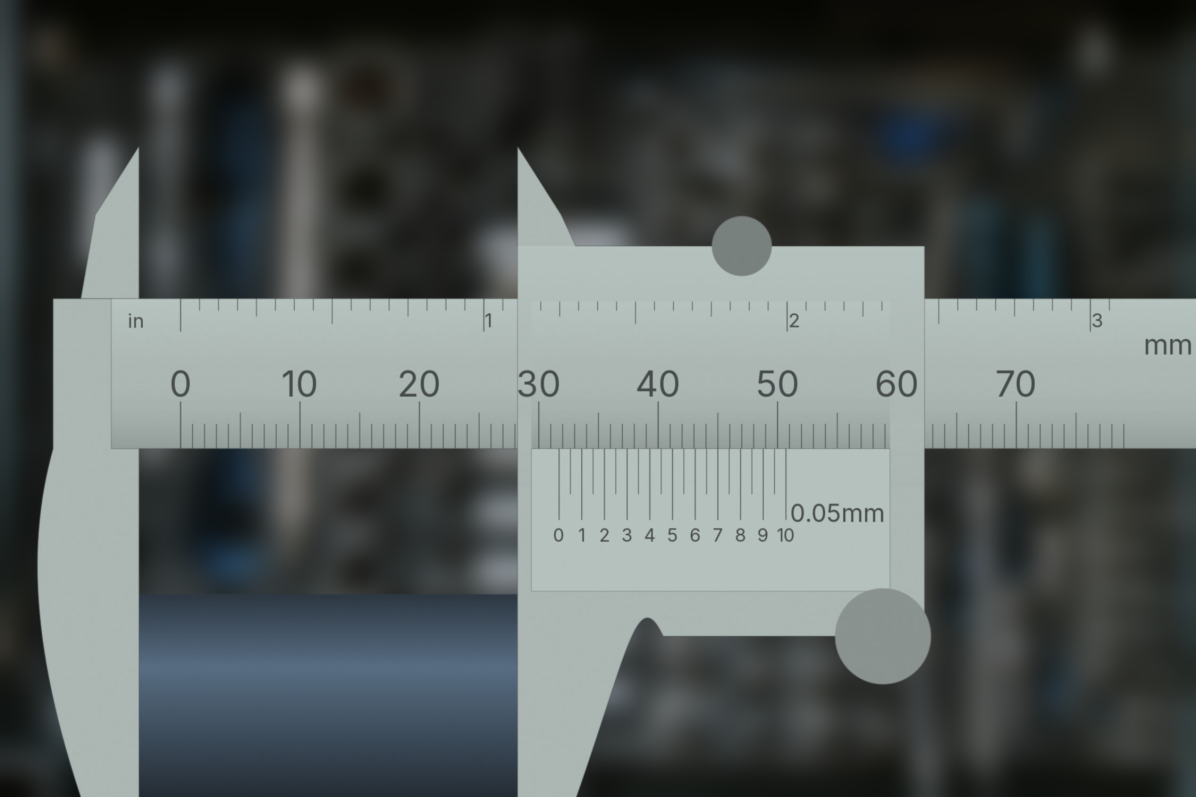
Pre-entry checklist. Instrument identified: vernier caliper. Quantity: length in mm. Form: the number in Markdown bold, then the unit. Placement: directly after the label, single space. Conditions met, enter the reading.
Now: **31.7** mm
